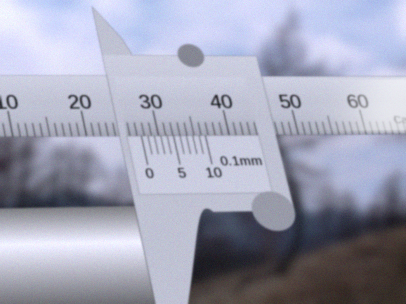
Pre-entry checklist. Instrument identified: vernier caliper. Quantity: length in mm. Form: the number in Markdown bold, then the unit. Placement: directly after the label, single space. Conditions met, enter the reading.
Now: **27.6** mm
